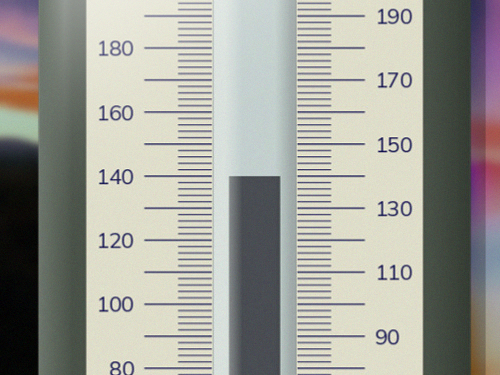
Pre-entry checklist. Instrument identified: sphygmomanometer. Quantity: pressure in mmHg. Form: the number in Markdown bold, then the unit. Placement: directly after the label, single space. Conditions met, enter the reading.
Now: **140** mmHg
